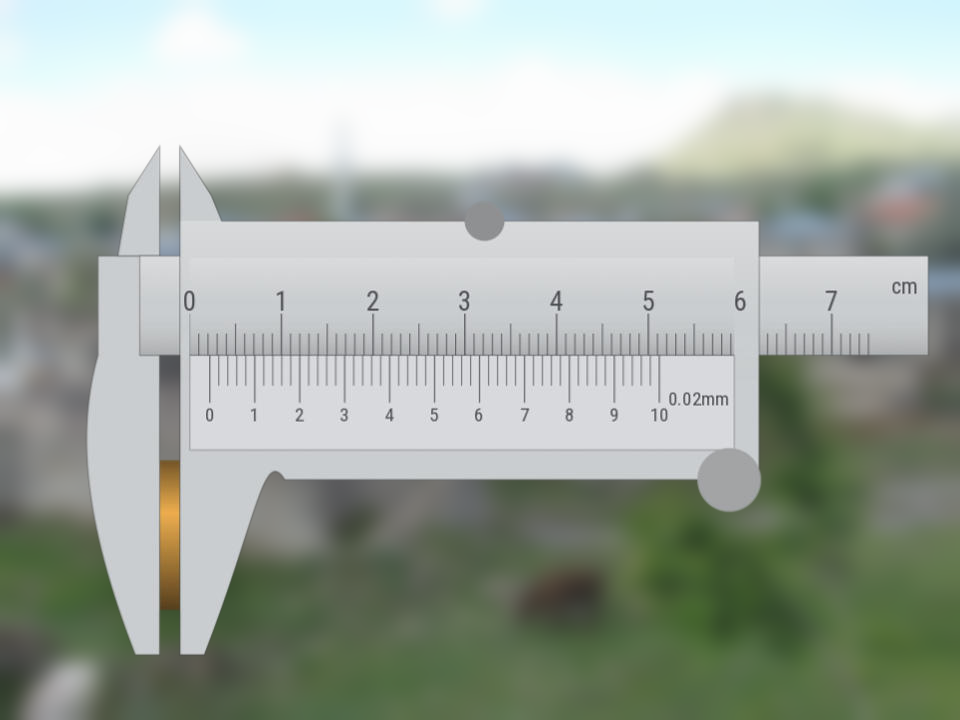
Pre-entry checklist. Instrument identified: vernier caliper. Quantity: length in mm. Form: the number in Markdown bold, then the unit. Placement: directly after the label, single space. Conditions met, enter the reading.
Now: **2.2** mm
